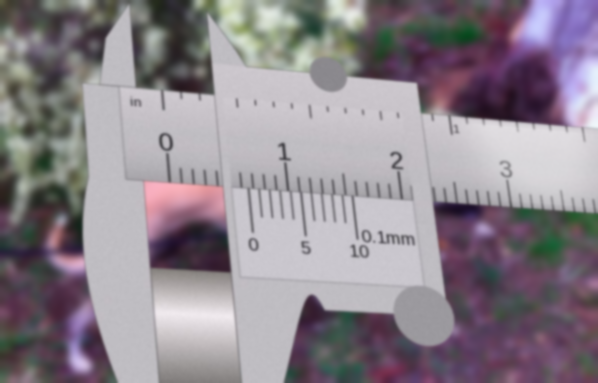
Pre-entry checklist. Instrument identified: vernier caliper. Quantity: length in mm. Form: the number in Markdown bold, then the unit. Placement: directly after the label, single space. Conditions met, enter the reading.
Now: **6.6** mm
